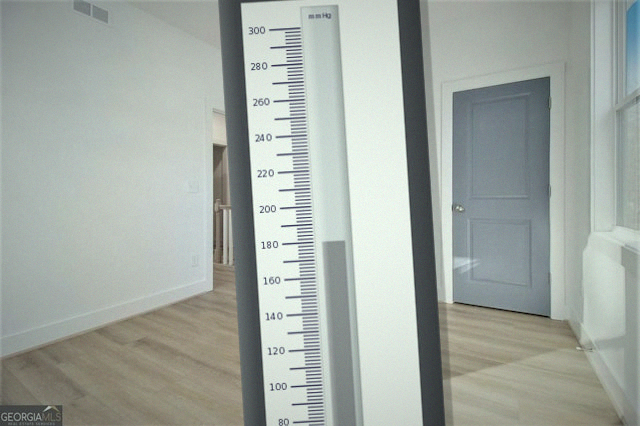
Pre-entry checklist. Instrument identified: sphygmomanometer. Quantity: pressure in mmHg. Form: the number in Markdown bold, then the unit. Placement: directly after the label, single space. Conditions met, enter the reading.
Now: **180** mmHg
